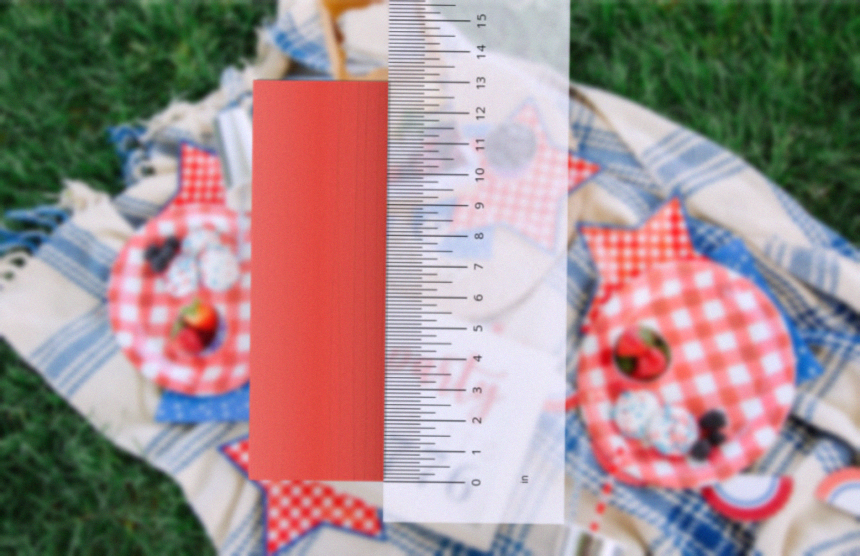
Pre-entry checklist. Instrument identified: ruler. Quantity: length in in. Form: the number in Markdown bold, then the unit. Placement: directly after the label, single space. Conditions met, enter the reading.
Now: **13** in
